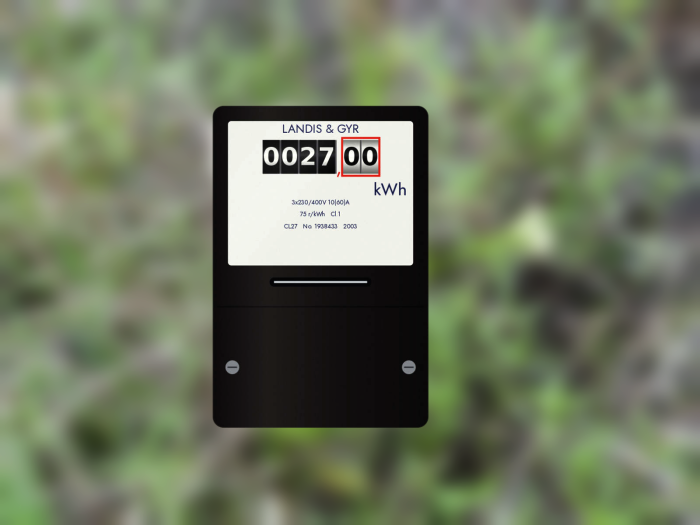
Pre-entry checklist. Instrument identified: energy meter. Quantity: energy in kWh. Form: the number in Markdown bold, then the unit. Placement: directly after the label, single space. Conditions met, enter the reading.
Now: **27.00** kWh
